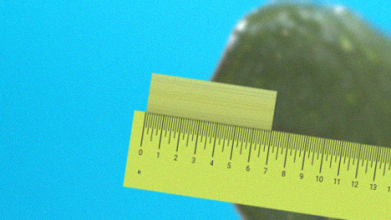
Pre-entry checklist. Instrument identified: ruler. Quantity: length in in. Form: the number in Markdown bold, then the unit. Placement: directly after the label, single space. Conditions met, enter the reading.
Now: **7** in
